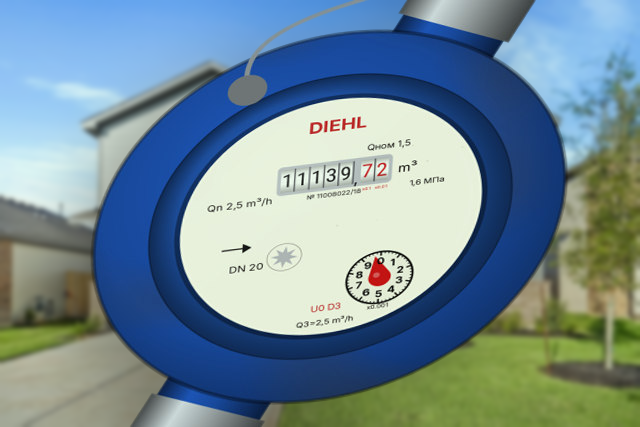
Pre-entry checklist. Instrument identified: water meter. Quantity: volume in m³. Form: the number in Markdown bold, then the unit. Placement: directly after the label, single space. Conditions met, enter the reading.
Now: **11139.719** m³
